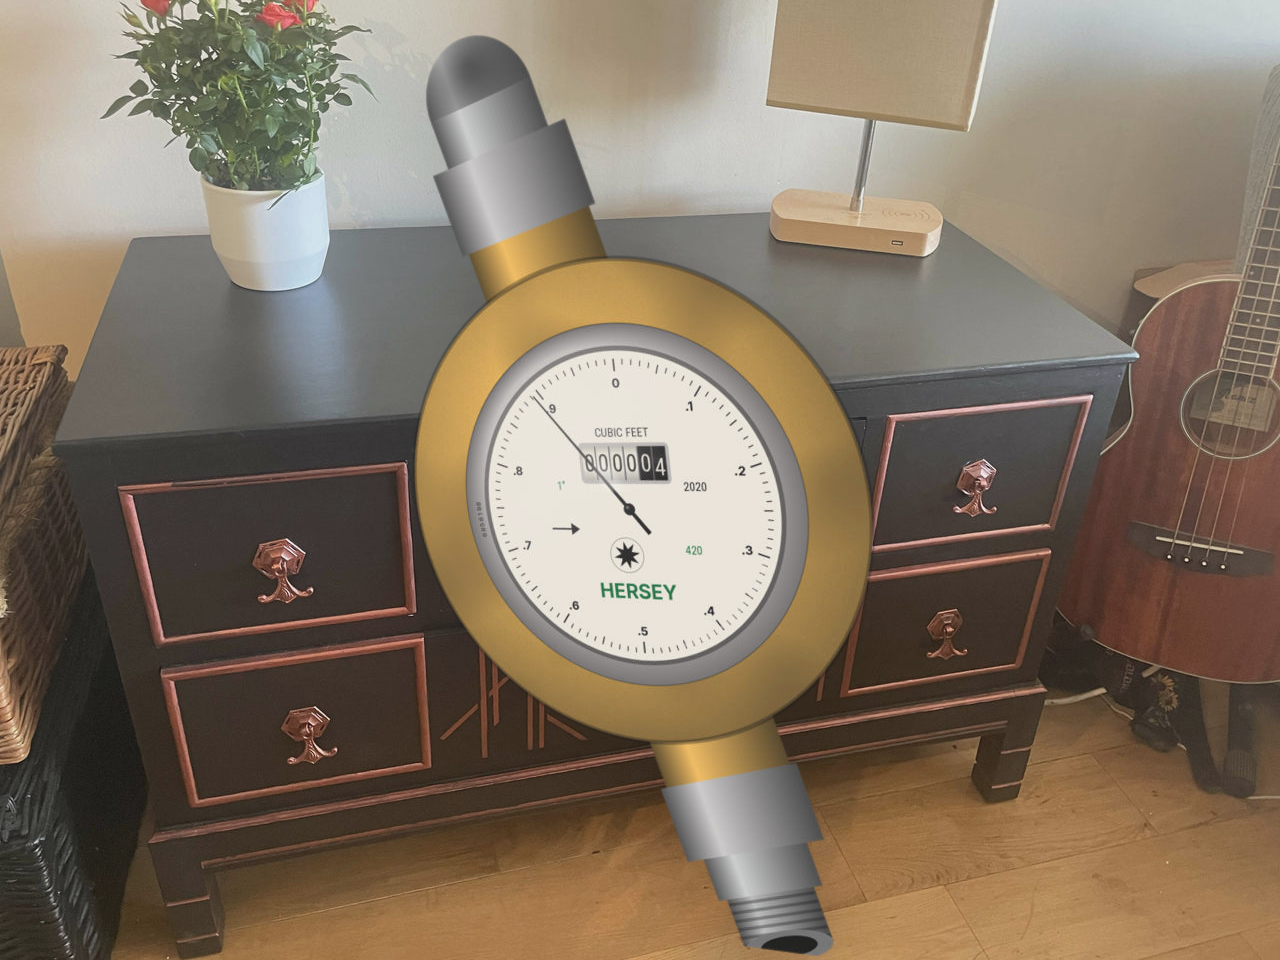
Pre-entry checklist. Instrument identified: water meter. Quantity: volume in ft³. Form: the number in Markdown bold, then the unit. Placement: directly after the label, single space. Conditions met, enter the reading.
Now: **3.89** ft³
